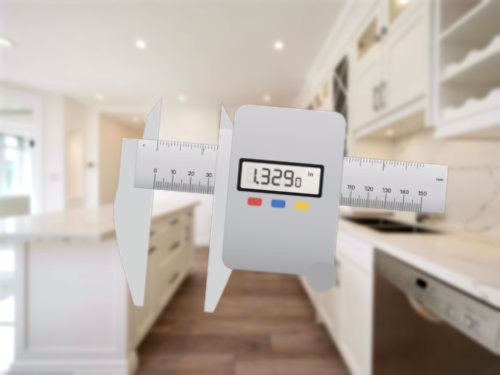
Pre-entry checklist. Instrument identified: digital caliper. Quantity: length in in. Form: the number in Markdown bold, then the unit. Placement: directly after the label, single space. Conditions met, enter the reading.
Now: **1.3290** in
